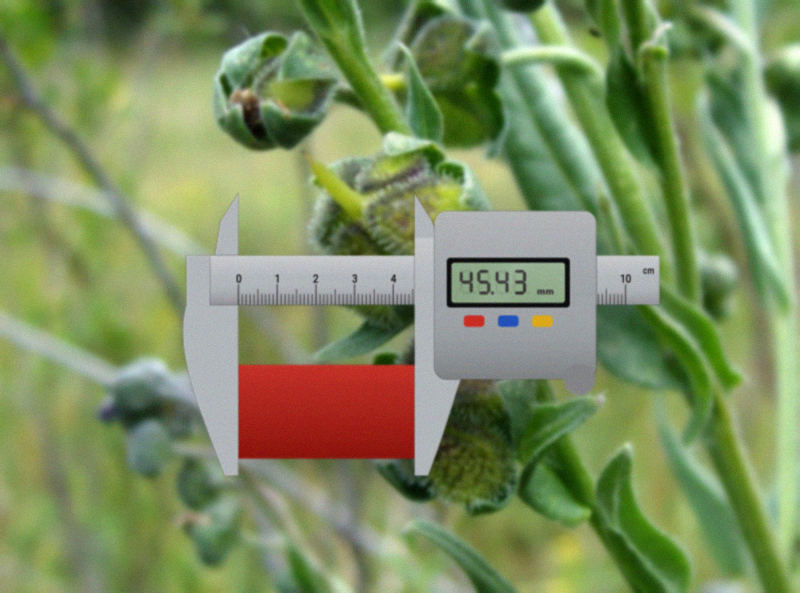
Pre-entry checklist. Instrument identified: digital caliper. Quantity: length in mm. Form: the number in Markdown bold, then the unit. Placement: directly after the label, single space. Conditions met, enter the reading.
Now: **45.43** mm
